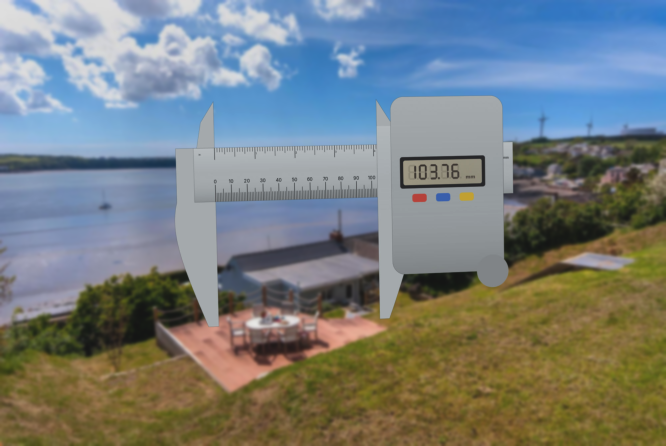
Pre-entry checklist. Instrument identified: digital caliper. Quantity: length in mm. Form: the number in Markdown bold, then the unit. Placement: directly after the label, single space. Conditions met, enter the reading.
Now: **103.76** mm
